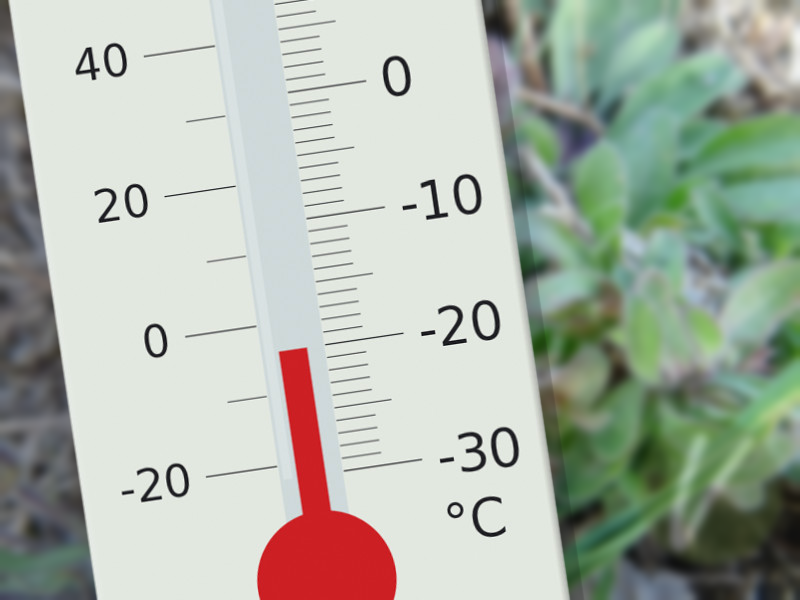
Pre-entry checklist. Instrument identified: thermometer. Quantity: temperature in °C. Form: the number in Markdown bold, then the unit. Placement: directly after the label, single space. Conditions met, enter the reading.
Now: **-20** °C
